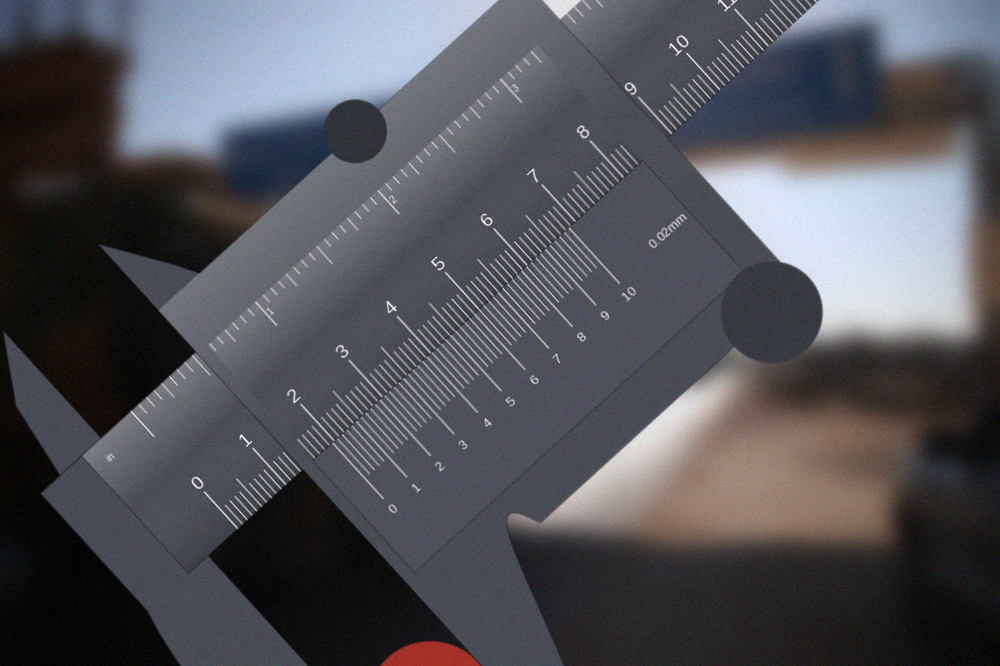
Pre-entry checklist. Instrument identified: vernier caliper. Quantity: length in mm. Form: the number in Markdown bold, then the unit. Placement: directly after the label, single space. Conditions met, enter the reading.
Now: **19.6** mm
